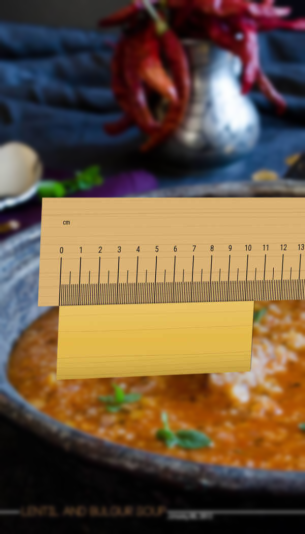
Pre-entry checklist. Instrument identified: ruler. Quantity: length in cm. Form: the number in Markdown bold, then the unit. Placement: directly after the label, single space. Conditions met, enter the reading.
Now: **10.5** cm
